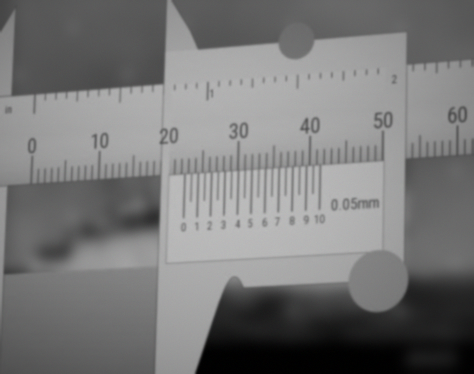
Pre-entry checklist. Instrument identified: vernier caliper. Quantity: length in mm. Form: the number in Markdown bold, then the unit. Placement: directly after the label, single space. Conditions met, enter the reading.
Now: **22.5** mm
